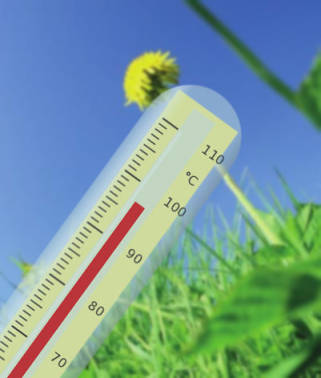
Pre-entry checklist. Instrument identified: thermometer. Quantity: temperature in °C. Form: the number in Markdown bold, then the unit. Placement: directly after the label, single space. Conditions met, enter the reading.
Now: **97** °C
